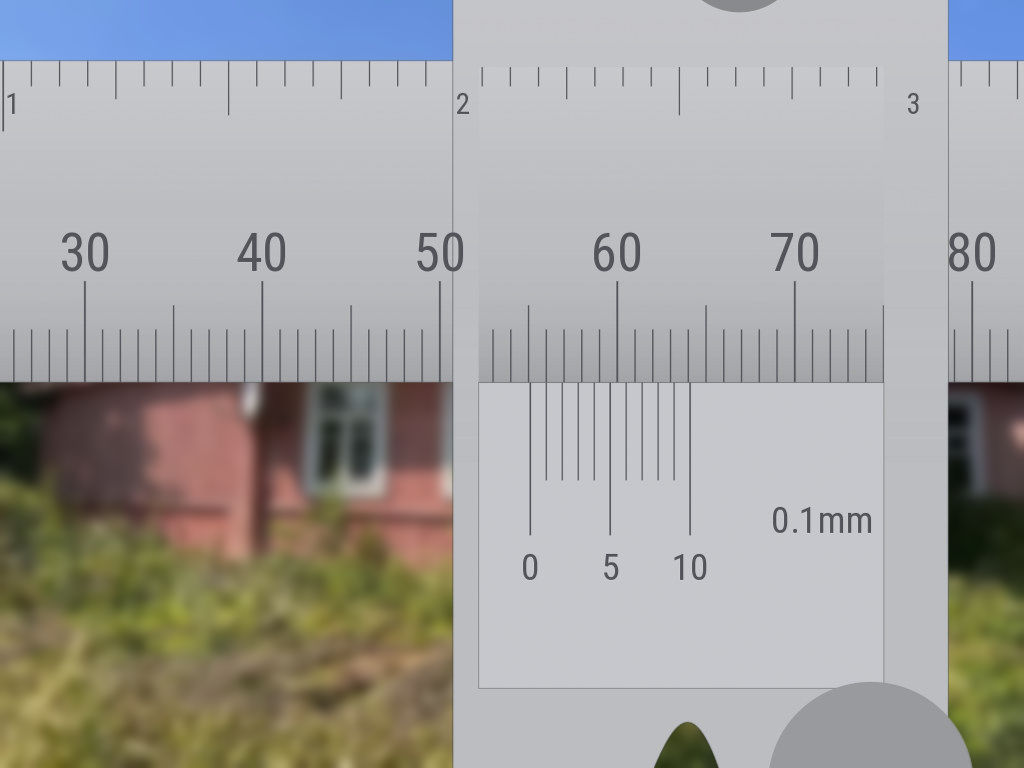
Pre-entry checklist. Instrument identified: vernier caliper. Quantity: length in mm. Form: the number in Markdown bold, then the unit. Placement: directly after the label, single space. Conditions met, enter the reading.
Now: **55.1** mm
